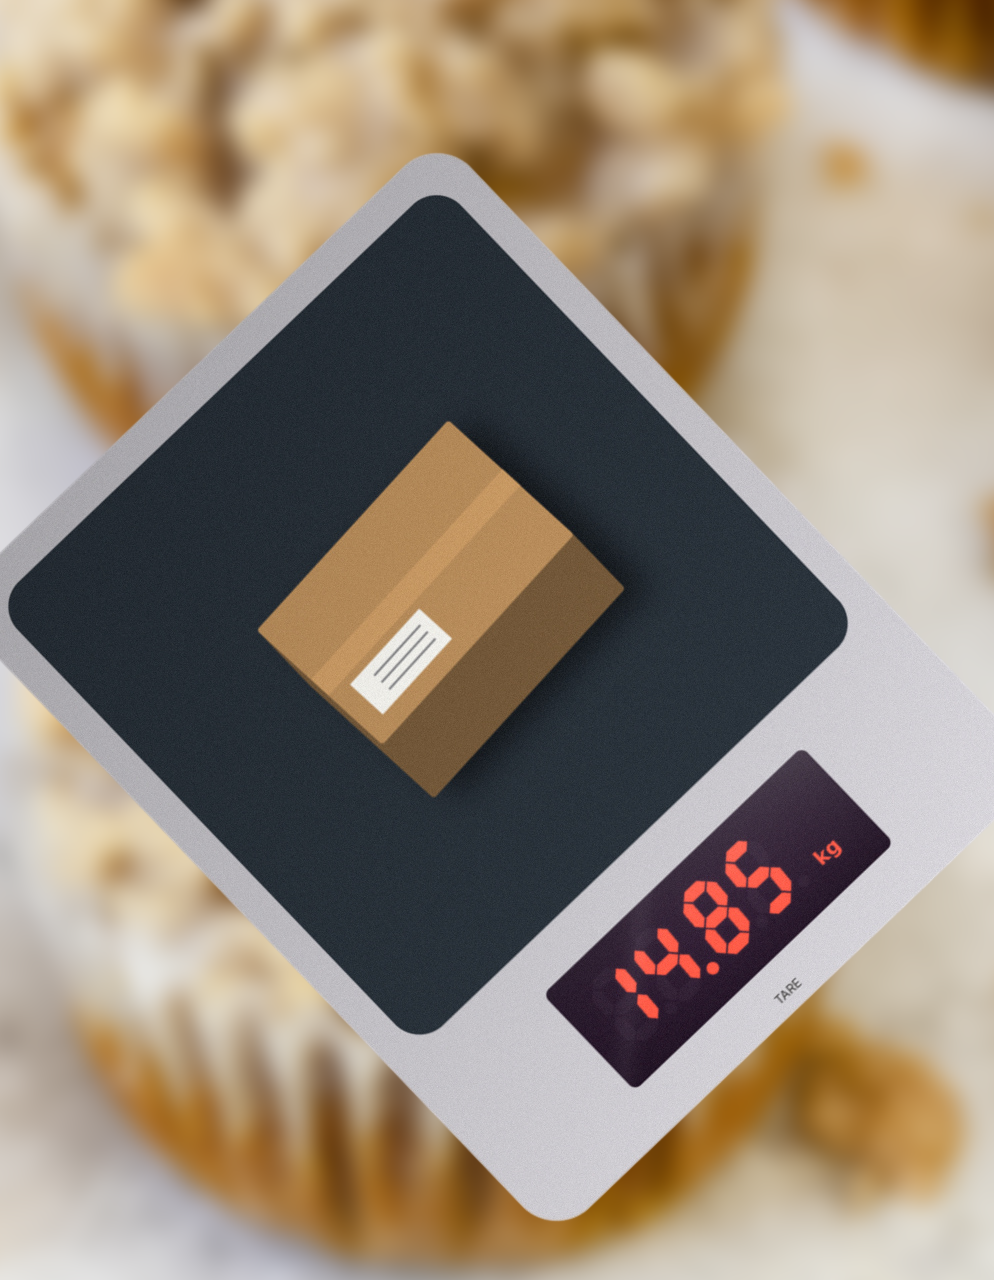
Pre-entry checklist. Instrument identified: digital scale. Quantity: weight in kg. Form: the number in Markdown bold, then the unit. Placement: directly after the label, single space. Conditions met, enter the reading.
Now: **14.85** kg
